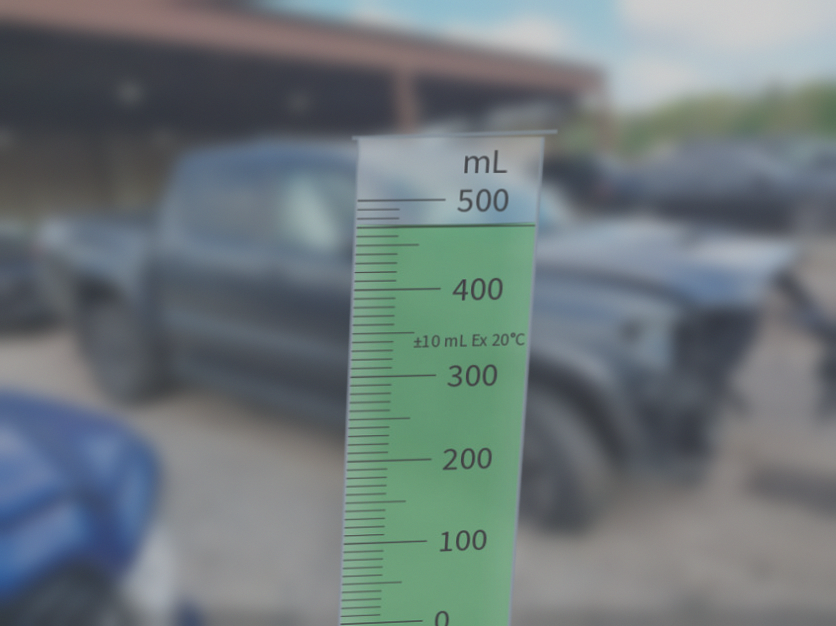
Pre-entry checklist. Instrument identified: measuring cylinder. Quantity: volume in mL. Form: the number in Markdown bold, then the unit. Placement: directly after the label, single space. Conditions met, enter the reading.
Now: **470** mL
